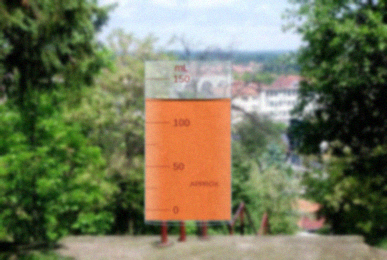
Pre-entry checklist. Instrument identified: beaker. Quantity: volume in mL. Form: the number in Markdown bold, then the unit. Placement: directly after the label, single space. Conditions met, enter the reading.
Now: **125** mL
